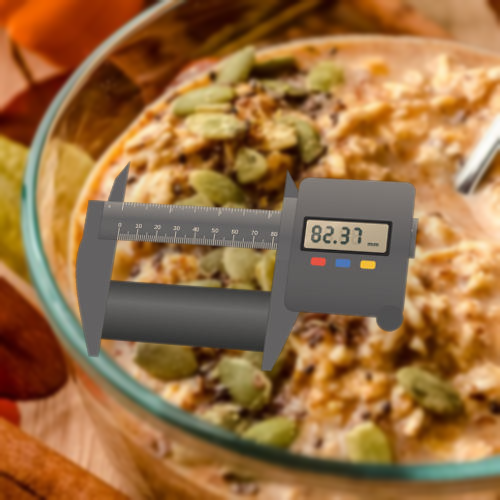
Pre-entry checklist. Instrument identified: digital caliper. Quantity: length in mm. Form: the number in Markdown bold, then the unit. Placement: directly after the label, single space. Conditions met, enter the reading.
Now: **82.37** mm
